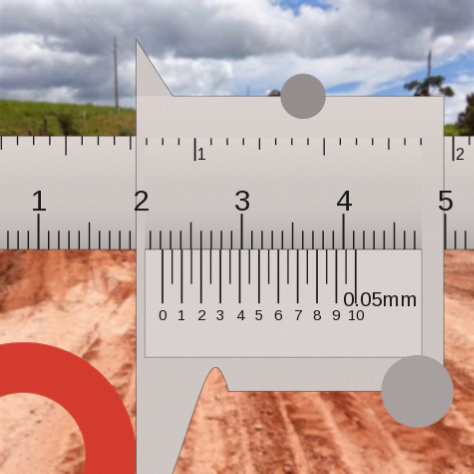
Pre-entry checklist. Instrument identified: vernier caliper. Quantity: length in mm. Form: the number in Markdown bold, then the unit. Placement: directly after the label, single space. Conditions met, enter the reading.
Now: **22.2** mm
